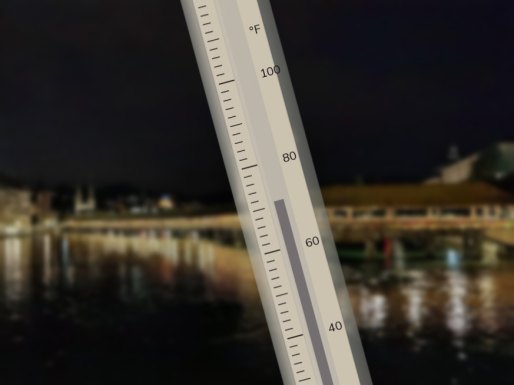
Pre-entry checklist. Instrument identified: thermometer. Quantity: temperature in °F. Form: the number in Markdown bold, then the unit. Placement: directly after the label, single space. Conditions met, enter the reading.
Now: **71** °F
